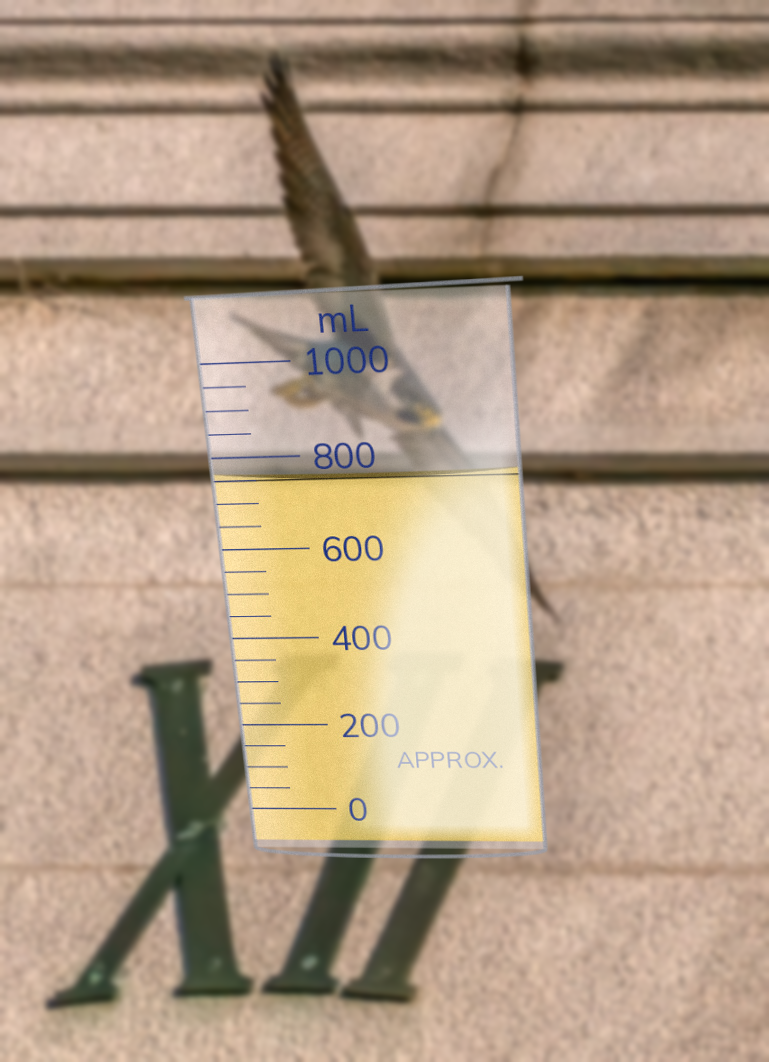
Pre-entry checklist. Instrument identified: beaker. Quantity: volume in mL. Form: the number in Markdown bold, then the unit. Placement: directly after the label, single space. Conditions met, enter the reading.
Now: **750** mL
